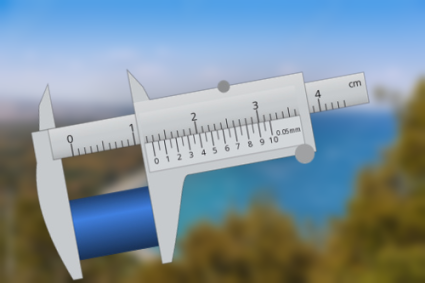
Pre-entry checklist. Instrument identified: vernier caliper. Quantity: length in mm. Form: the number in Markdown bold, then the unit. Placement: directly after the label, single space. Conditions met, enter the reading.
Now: **12.8** mm
